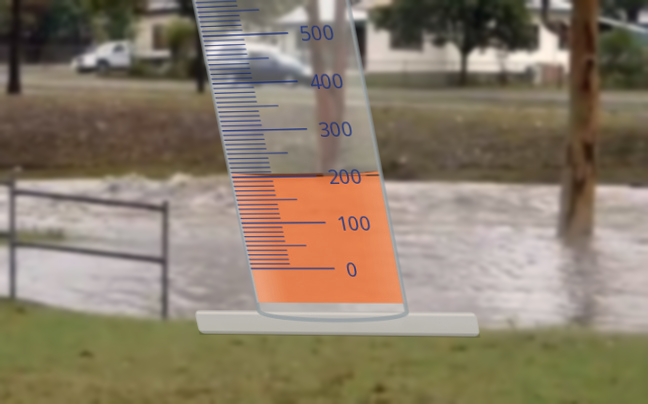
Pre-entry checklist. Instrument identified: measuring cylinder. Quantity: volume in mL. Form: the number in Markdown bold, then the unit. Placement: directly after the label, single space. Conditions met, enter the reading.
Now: **200** mL
